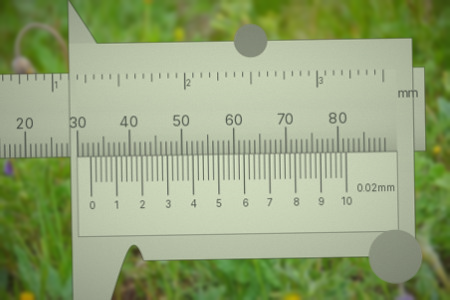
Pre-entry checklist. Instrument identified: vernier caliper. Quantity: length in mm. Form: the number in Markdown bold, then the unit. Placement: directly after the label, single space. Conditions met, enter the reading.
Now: **32.5** mm
